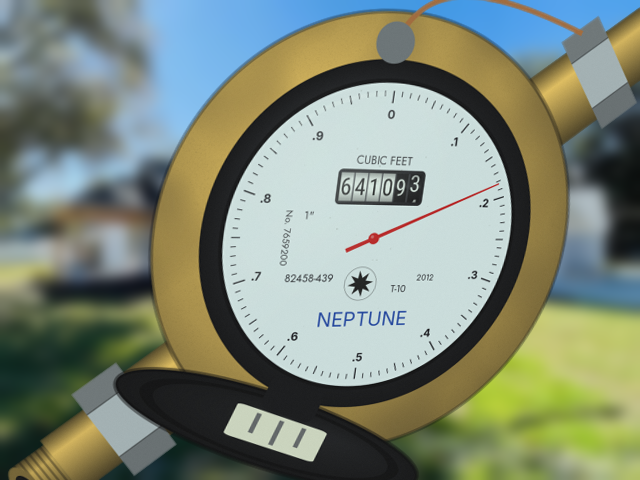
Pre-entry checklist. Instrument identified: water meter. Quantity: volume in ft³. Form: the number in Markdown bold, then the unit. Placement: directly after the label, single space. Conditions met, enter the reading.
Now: **641093.18** ft³
